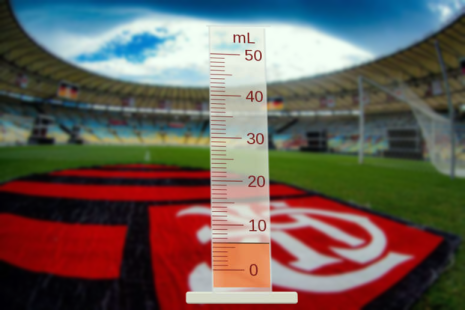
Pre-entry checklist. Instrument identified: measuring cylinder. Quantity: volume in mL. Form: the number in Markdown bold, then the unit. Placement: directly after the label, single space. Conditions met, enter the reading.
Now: **6** mL
